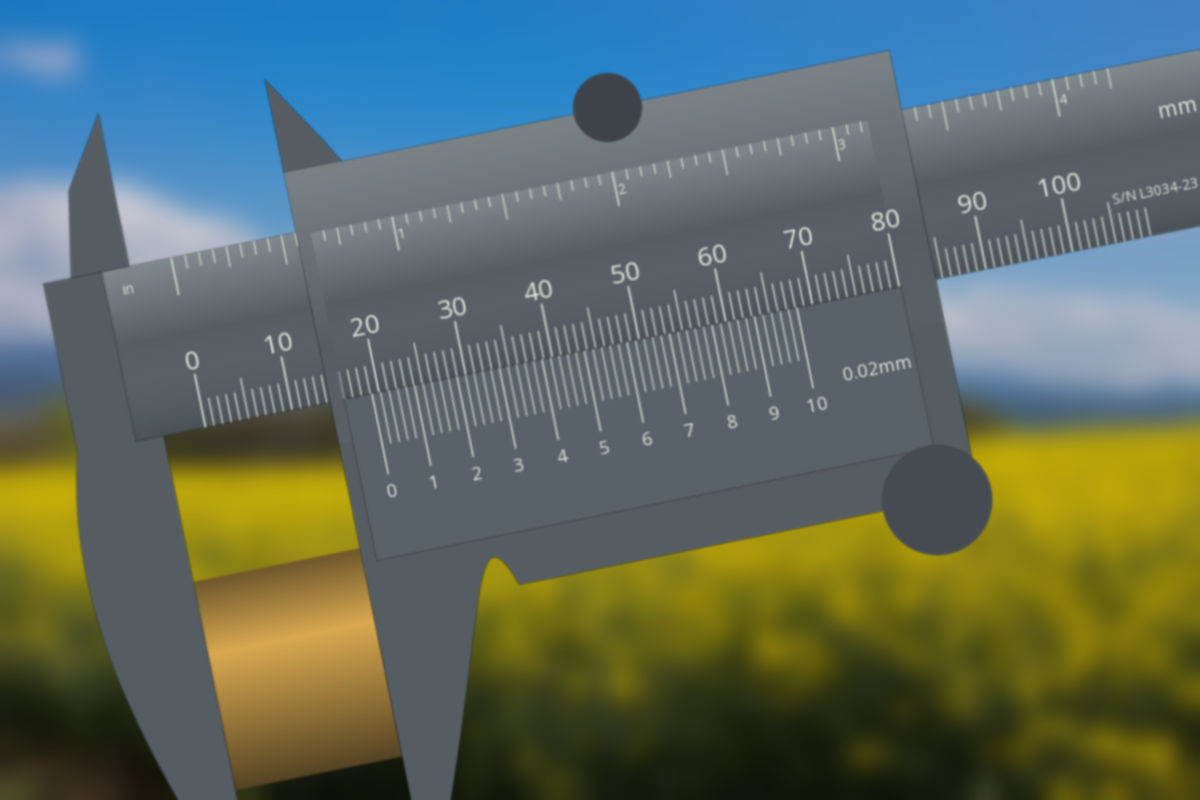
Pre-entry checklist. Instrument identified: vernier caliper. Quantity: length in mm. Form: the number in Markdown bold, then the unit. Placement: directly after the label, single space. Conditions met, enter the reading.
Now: **19.2** mm
